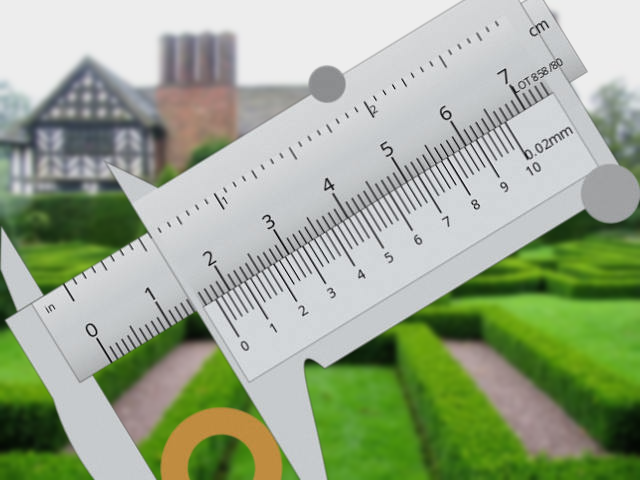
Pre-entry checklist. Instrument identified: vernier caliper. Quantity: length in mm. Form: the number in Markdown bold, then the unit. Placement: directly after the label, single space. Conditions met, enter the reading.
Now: **17.6** mm
